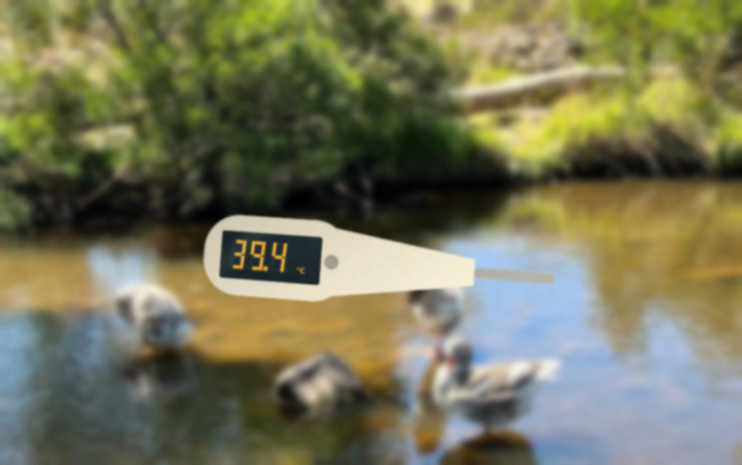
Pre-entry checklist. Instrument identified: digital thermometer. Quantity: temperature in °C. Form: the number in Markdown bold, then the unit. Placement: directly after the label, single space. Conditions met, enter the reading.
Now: **39.4** °C
